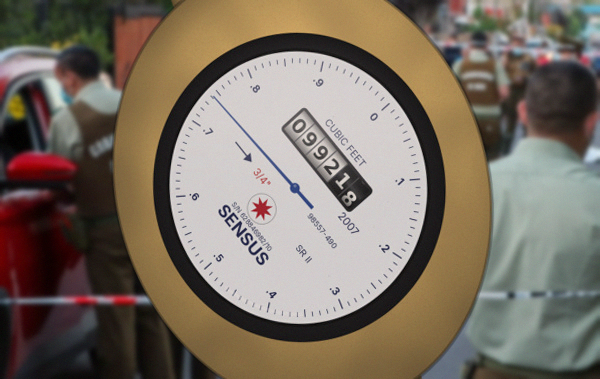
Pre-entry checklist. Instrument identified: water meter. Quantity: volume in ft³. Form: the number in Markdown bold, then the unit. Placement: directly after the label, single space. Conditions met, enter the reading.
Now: **99217.74** ft³
